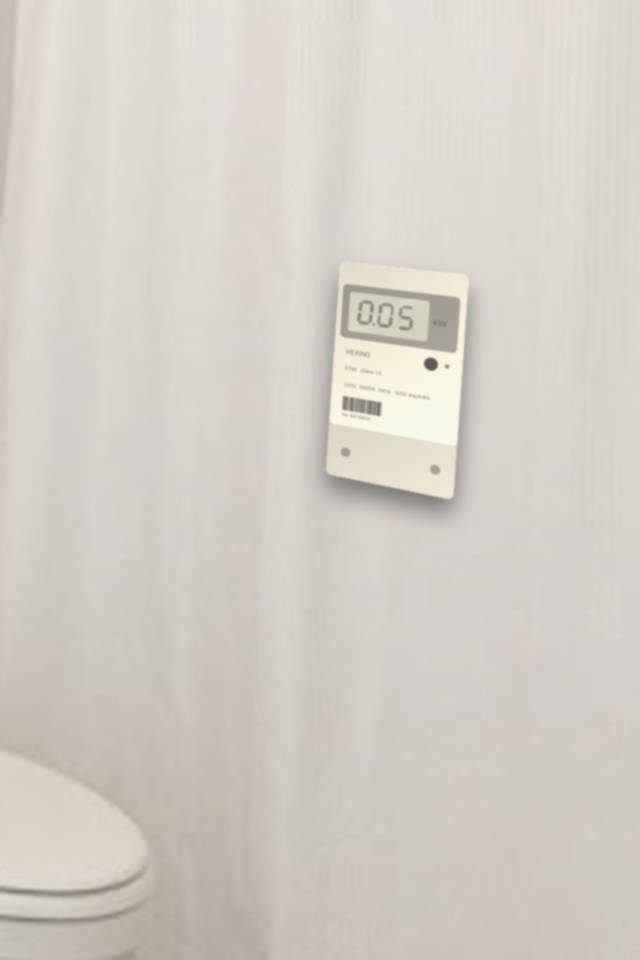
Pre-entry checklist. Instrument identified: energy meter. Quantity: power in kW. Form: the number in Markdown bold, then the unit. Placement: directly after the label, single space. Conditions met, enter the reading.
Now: **0.05** kW
